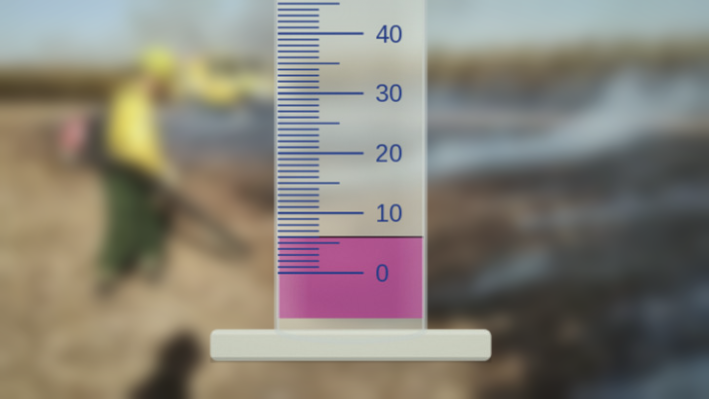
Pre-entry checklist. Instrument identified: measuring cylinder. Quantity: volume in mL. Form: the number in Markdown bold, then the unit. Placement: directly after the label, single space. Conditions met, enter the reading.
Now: **6** mL
